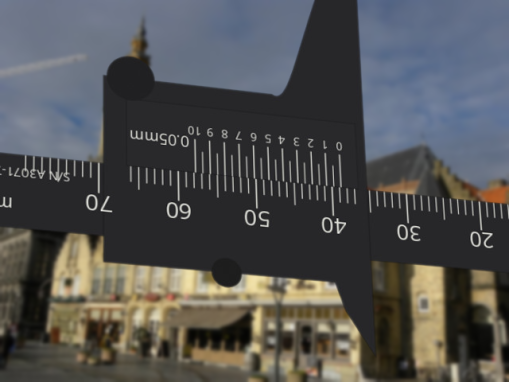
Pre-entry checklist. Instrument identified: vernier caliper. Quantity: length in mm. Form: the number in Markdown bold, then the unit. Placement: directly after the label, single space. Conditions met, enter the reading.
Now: **38.8** mm
